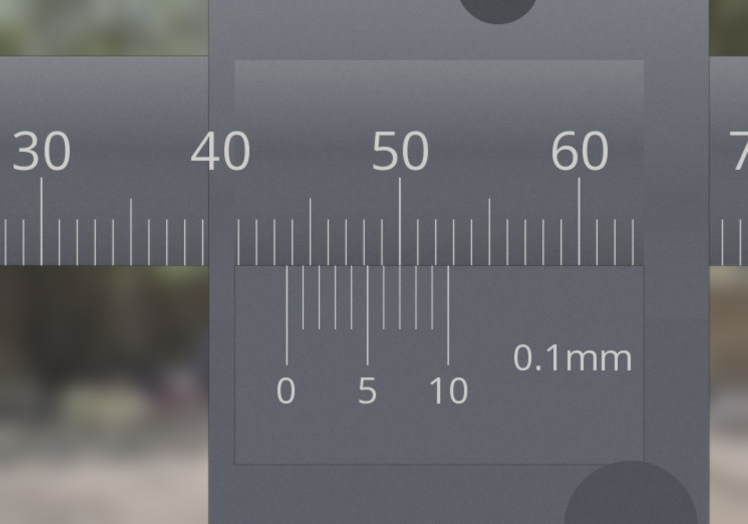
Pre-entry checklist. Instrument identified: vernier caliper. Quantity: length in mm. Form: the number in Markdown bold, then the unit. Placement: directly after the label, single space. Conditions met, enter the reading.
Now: **43.7** mm
